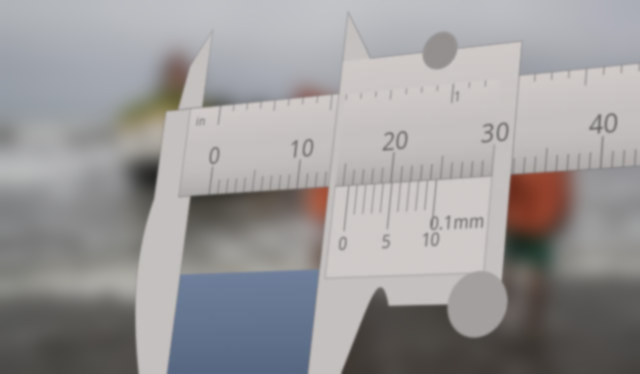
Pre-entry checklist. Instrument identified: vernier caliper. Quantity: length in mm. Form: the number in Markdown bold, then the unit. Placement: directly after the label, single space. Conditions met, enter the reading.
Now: **15.6** mm
